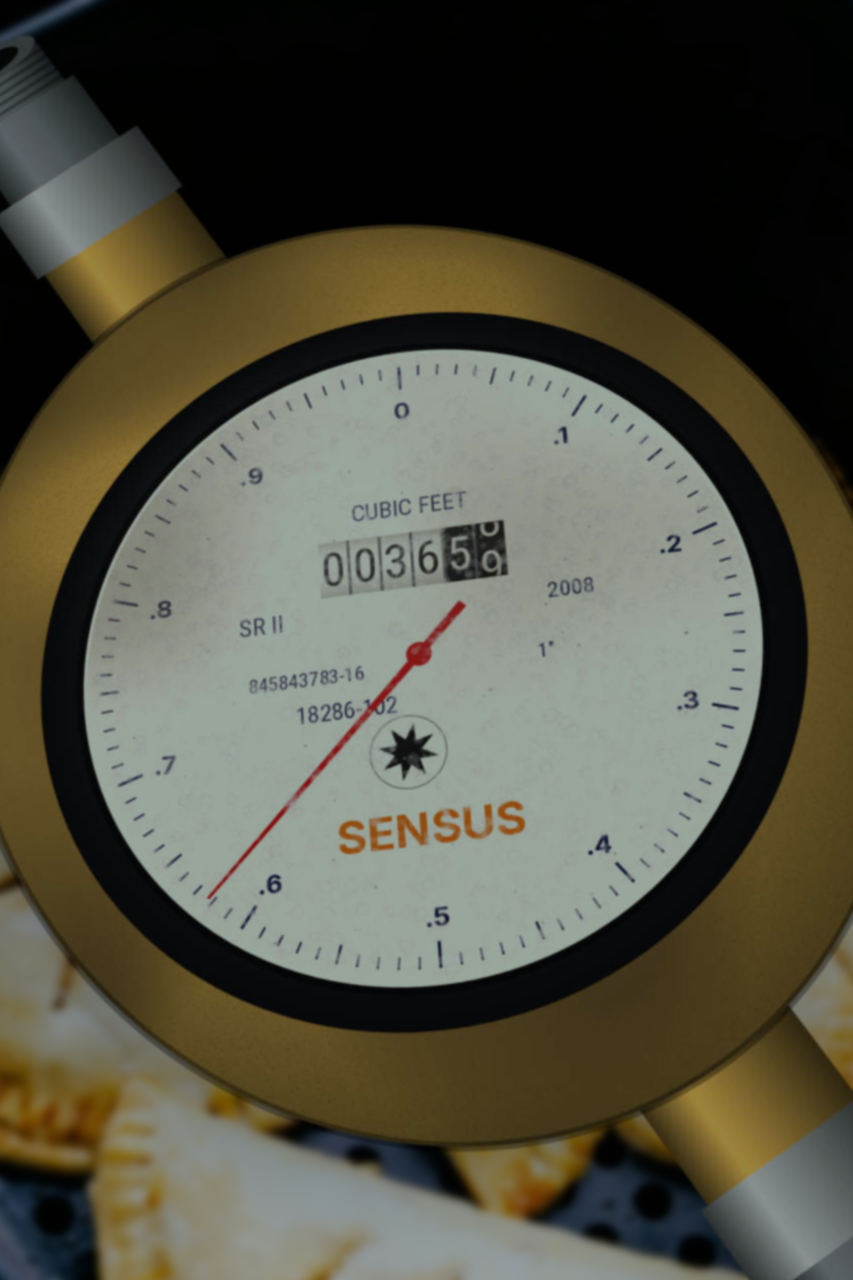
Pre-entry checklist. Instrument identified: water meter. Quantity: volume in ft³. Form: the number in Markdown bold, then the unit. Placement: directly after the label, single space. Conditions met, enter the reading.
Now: **3658.62** ft³
